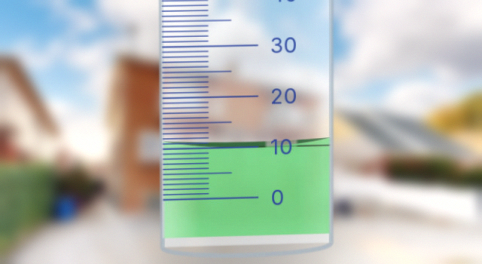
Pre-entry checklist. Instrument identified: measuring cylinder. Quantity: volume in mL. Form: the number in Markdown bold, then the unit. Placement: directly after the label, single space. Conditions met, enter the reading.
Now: **10** mL
